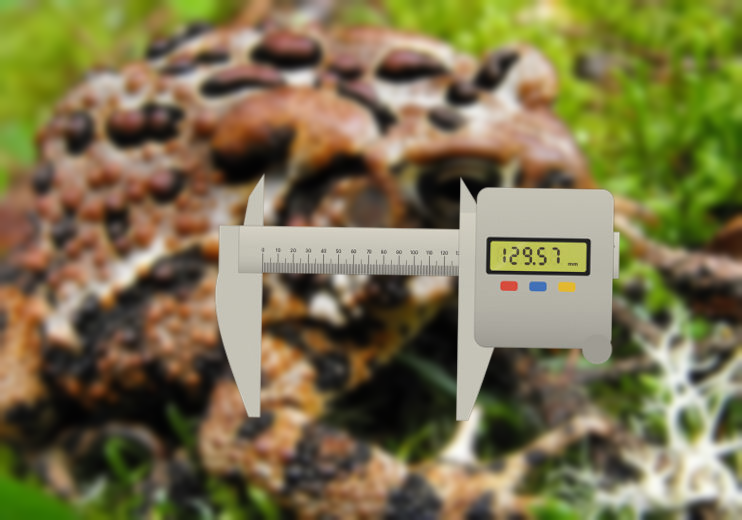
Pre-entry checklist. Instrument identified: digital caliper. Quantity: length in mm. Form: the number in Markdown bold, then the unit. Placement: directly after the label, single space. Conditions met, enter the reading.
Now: **129.57** mm
